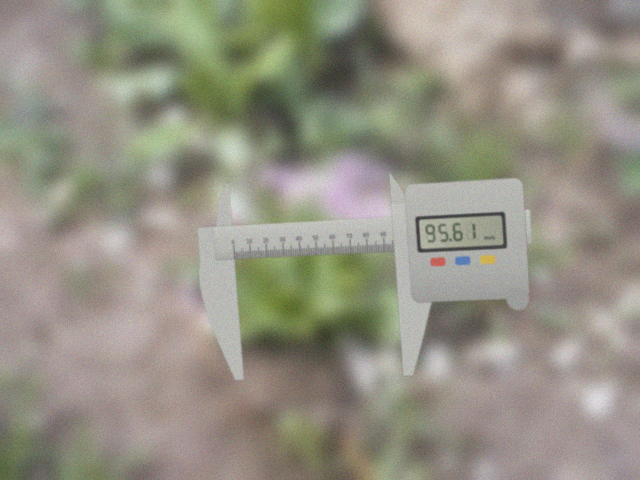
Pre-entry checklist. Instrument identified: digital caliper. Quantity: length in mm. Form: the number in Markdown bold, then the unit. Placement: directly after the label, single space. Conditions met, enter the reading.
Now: **95.61** mm
